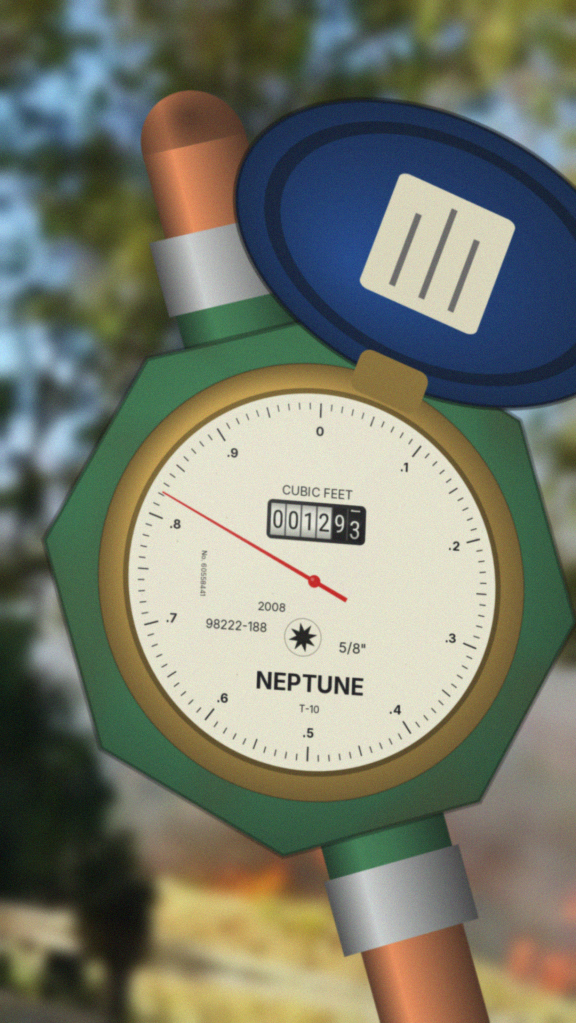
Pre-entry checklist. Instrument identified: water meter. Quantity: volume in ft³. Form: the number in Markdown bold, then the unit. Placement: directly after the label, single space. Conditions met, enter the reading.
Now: **1292.82** ft³
